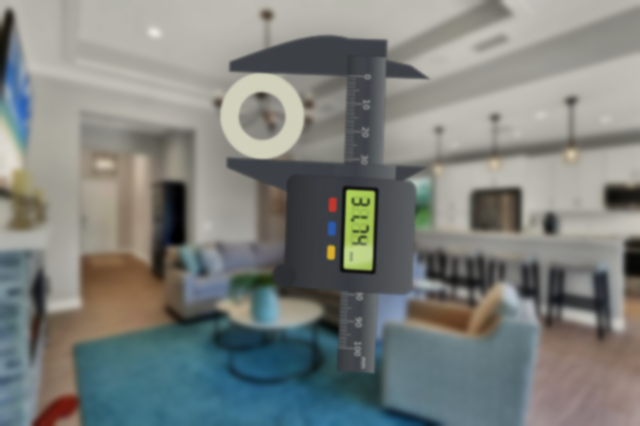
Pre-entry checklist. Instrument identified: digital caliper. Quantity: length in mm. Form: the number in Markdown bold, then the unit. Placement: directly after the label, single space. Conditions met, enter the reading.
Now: **31.74** mm
